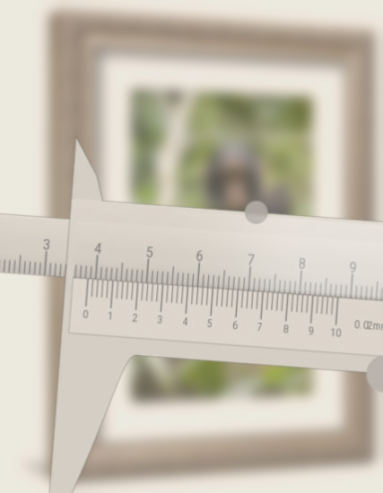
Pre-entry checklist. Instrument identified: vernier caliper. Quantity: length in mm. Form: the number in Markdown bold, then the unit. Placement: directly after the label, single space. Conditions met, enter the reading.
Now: **38.5** mm
